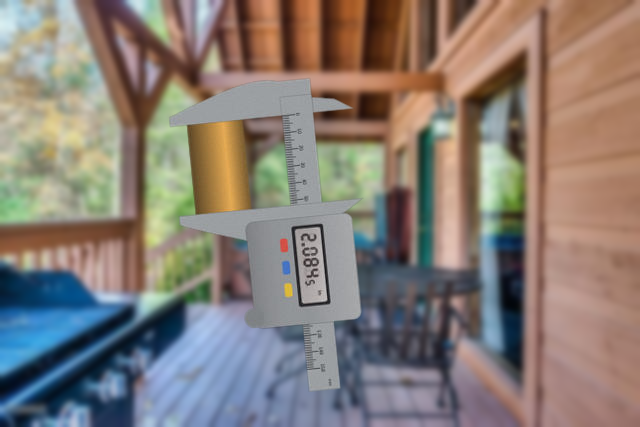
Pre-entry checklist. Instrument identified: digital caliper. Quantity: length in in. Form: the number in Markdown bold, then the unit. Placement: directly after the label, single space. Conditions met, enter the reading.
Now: **2.0845** in
